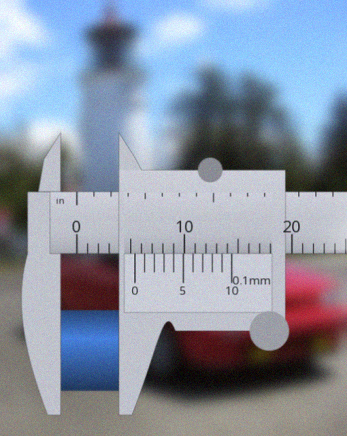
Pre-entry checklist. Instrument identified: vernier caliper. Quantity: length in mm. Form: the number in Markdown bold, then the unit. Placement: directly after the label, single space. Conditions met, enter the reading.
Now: **5.4** mm
